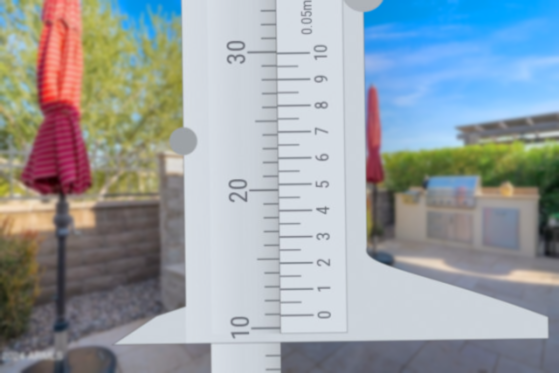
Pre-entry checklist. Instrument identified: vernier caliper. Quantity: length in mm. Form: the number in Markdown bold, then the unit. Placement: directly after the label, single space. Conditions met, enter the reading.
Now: **10.9** mm
